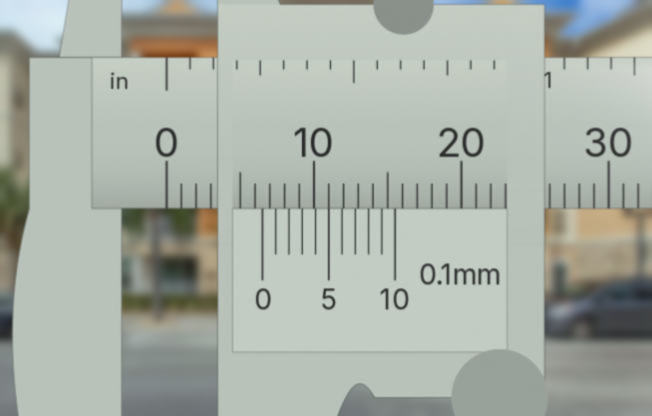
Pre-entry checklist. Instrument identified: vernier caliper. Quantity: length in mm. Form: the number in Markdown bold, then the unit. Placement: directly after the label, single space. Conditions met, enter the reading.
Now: **6.5** mm
